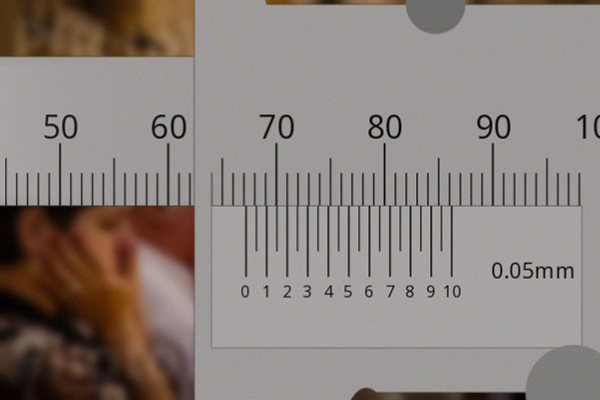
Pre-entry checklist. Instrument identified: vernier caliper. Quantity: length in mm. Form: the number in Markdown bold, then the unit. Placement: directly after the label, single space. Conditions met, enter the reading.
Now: **67.2** mm
